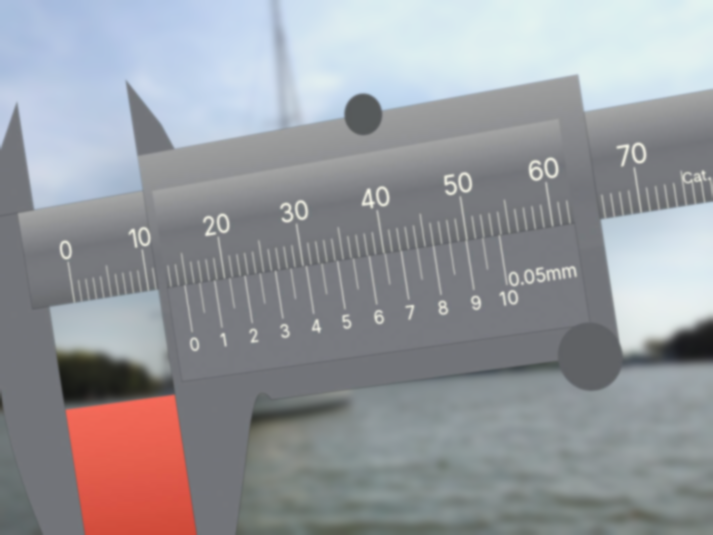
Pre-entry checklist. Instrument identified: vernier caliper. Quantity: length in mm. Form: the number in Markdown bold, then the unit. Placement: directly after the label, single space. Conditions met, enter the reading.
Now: **14.8** mm
